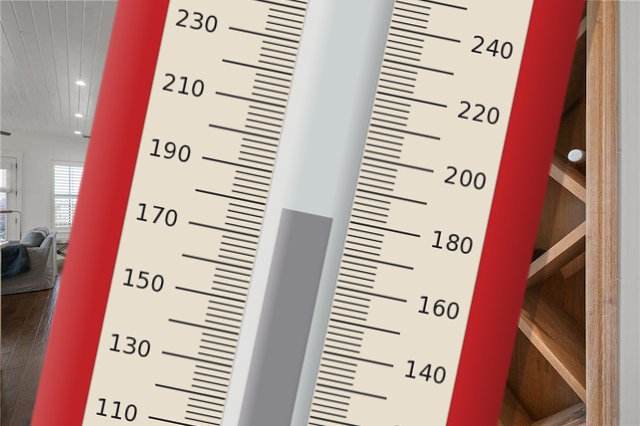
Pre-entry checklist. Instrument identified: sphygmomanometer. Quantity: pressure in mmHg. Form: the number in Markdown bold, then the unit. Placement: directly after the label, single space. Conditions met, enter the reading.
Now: **180** mmHg
